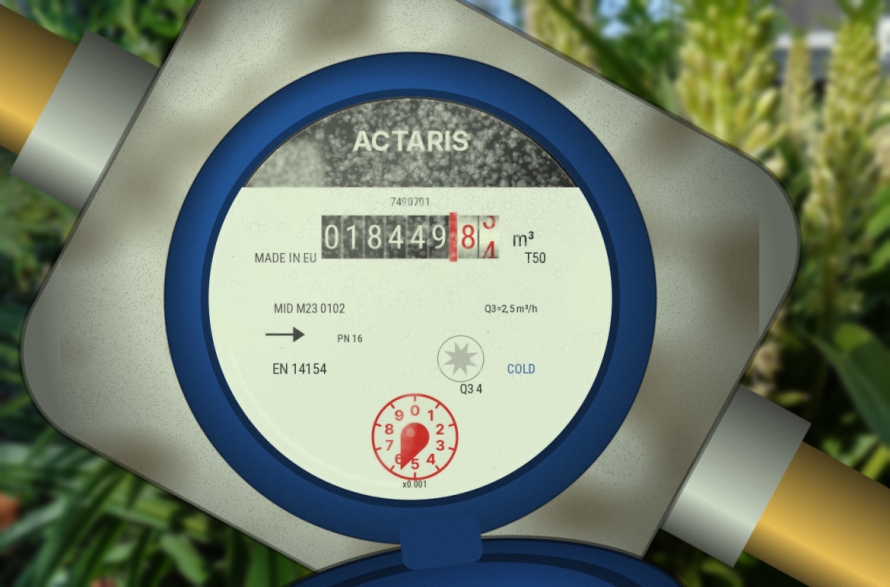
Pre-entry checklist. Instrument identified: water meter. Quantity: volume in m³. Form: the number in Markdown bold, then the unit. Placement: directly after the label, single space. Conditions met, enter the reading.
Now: **18449.835** m³
